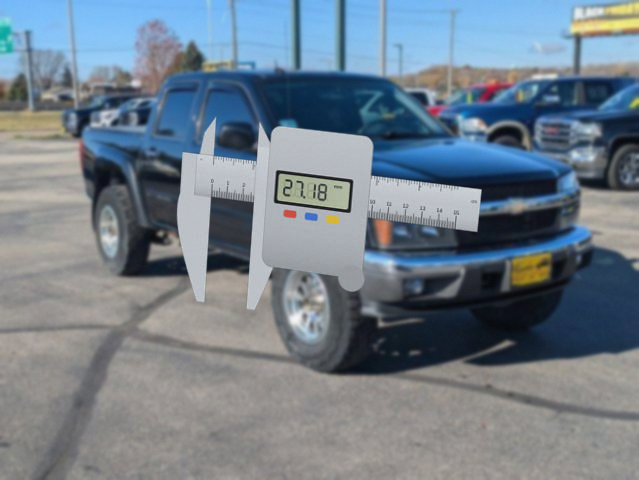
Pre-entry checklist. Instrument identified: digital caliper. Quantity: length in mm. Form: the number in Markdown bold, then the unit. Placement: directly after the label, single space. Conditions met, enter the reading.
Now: **27.18** mm
